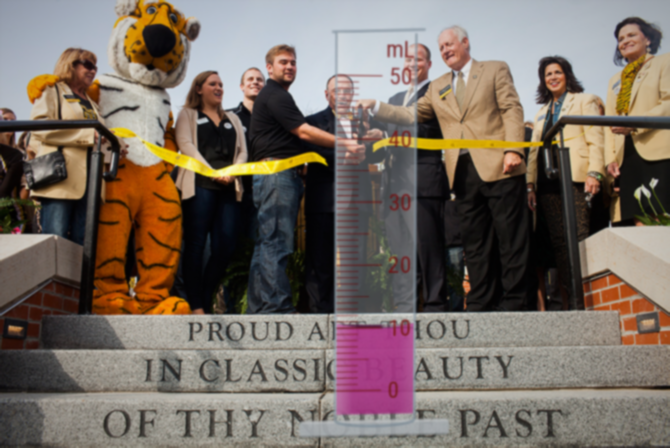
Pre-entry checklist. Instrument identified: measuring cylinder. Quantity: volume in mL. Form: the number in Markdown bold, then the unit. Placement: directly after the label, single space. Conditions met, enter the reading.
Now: **10** mL
